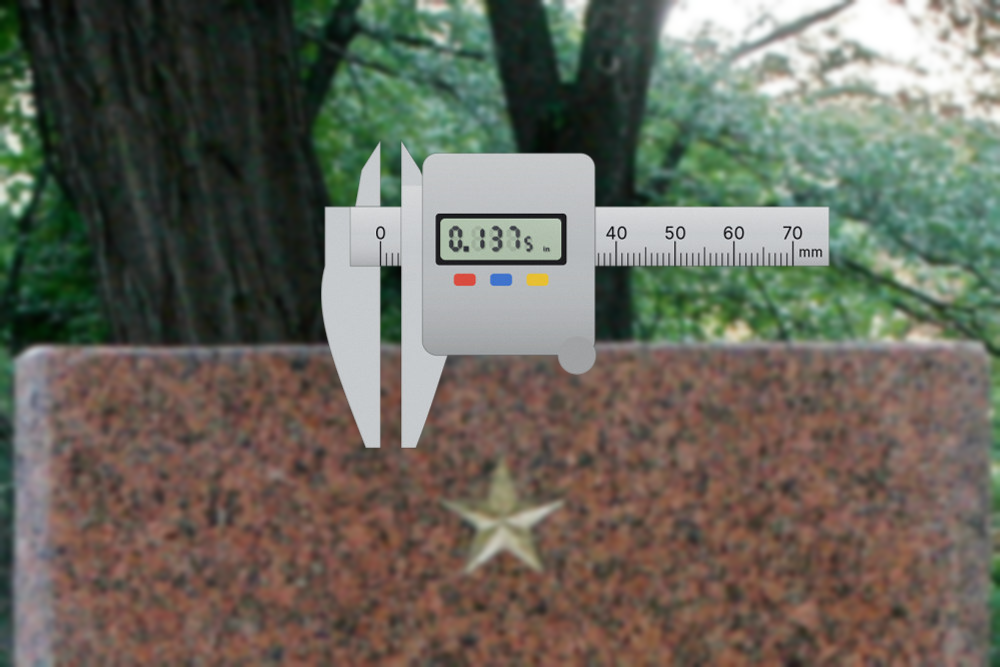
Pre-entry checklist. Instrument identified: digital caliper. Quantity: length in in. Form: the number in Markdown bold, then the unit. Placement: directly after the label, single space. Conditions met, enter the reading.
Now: **0.1375** in
